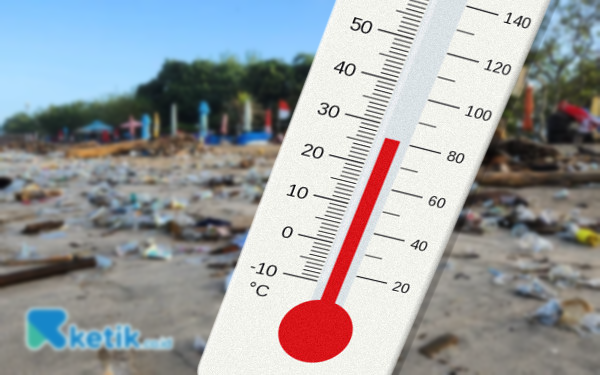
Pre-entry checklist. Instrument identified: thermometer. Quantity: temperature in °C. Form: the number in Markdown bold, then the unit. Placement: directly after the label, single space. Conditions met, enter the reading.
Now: **27** °C
